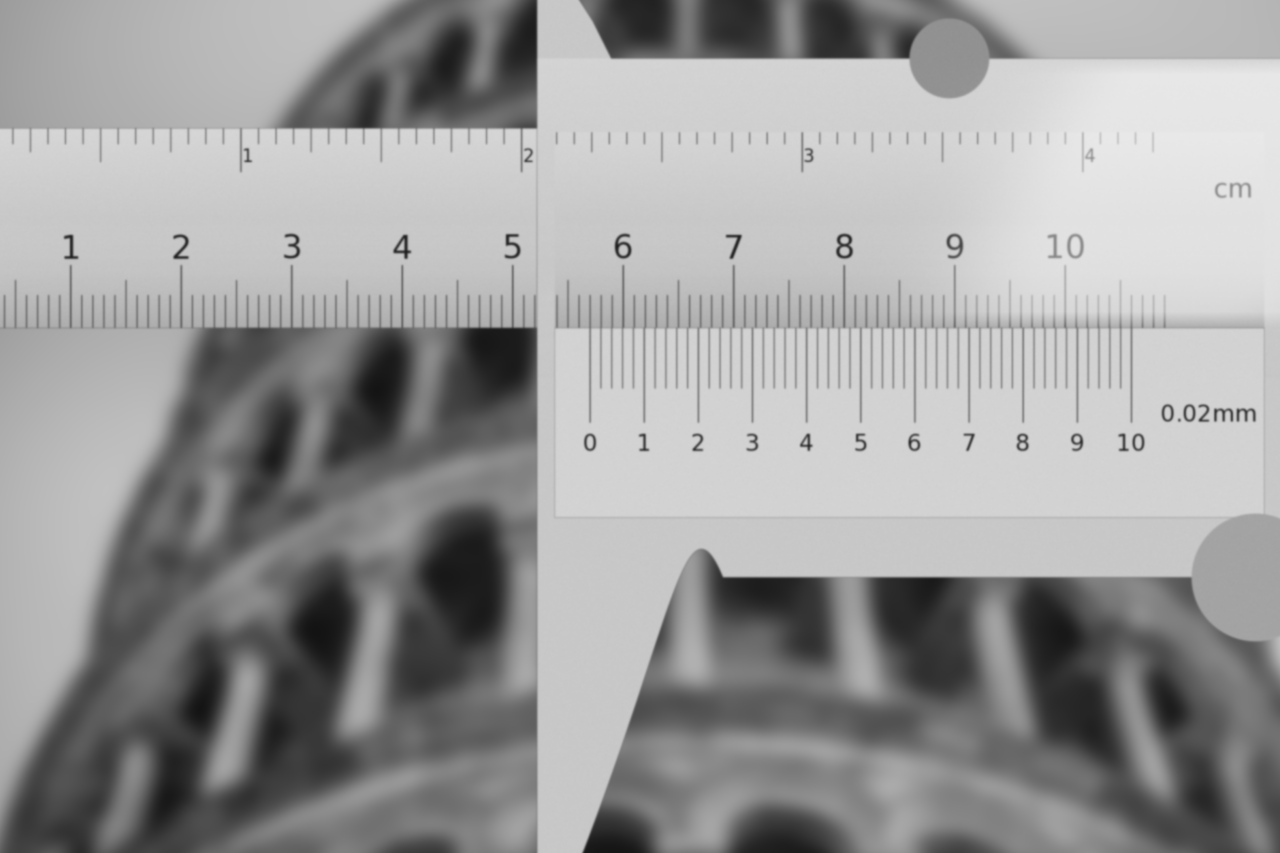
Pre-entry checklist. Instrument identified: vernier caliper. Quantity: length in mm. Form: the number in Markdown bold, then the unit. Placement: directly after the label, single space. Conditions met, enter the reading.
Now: **57.0** mm
